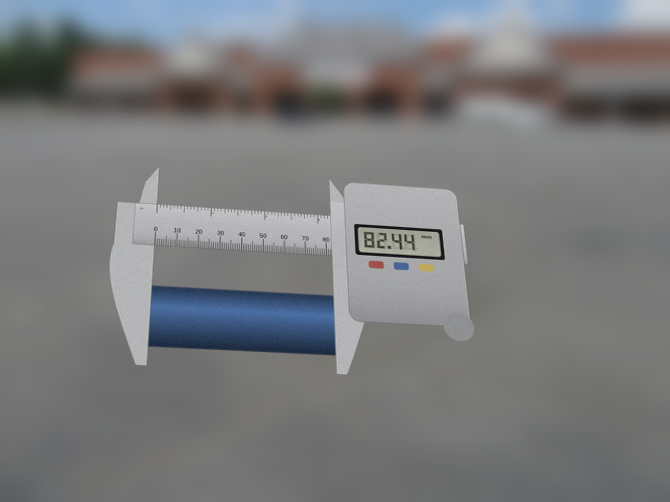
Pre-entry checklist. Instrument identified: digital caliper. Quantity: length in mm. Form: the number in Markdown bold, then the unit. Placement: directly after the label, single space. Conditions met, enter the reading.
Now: **82.44** mm
